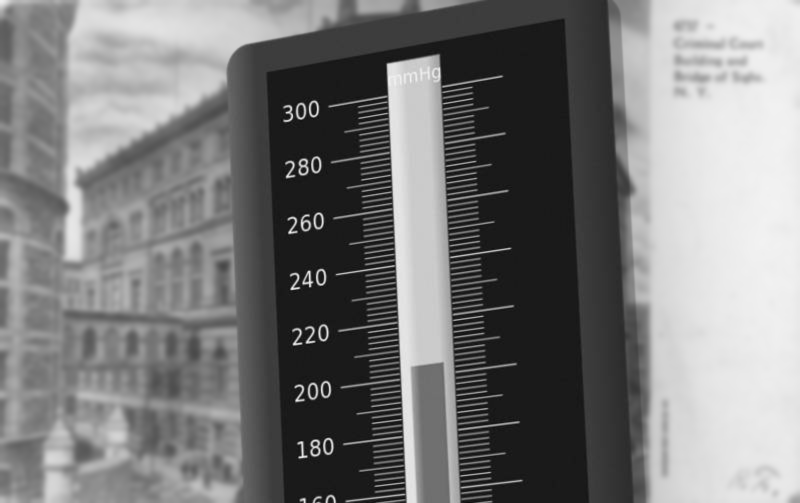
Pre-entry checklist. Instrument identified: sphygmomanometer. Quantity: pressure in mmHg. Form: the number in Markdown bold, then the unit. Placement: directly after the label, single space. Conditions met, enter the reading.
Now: **204** mmHg
